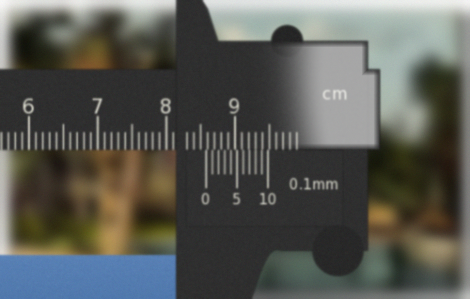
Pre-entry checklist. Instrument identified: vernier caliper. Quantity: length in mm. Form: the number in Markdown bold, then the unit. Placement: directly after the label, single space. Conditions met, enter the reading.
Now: **85.8** mm
